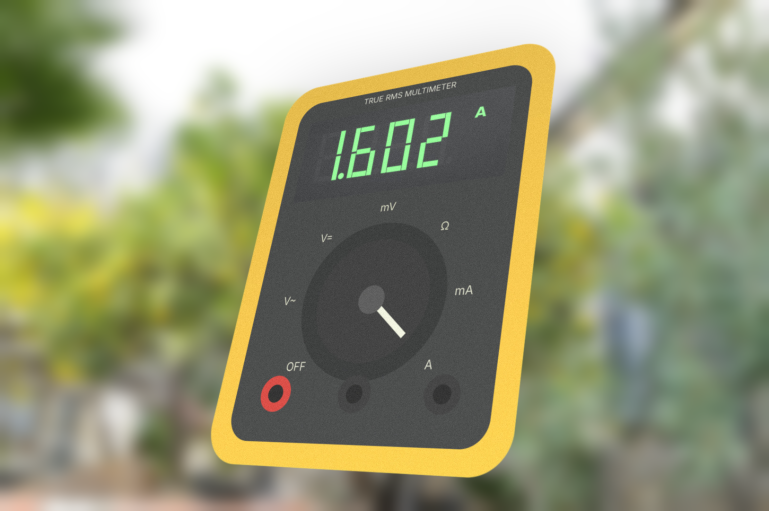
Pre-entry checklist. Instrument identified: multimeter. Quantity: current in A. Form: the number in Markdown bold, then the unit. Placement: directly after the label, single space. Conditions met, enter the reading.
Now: **1.602** A
